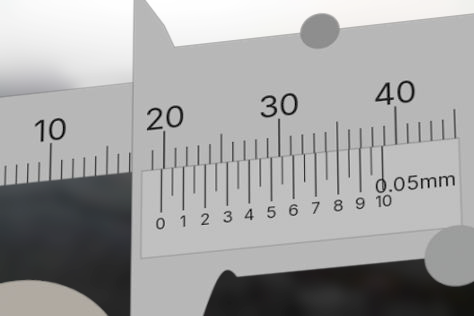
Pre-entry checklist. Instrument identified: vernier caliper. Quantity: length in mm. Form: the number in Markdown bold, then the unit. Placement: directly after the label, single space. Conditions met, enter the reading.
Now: **19.8** mm
